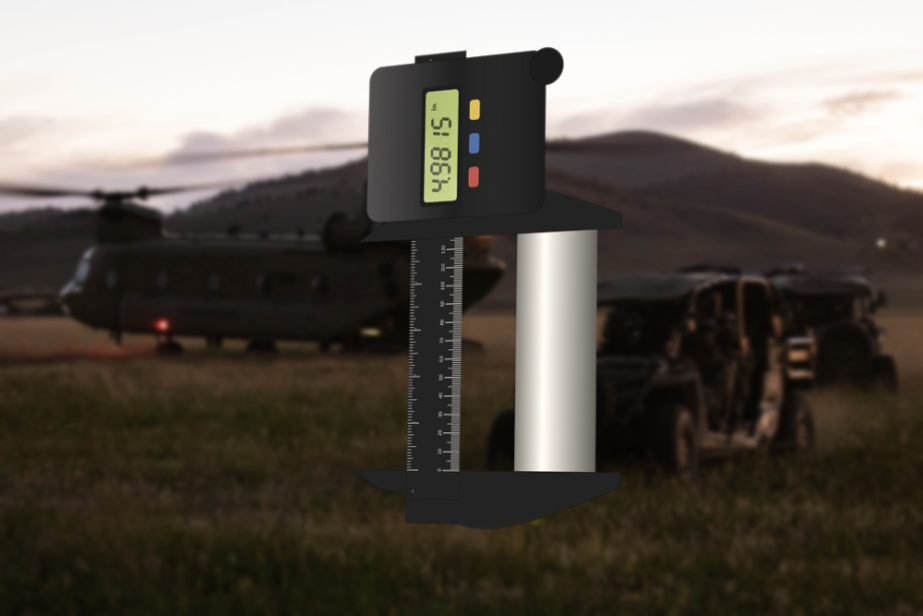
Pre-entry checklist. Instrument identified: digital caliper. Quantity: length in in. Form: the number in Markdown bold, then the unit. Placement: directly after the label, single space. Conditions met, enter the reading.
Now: **4.9815** in
